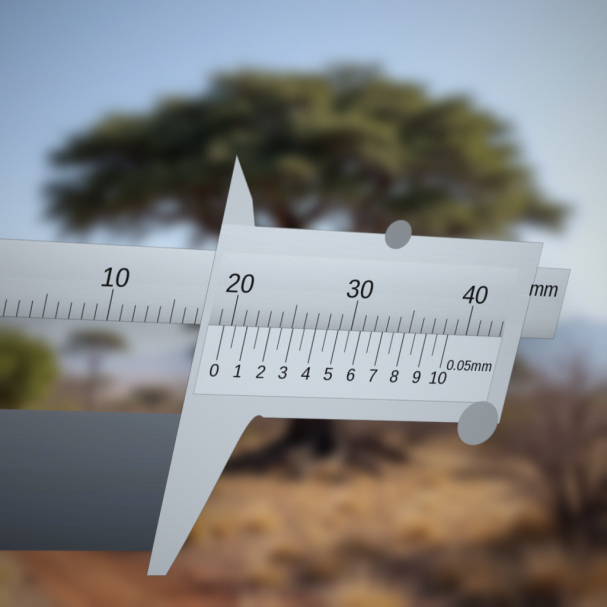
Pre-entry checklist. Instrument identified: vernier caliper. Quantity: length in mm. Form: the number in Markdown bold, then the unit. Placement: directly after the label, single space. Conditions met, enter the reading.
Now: **19.4** mm
